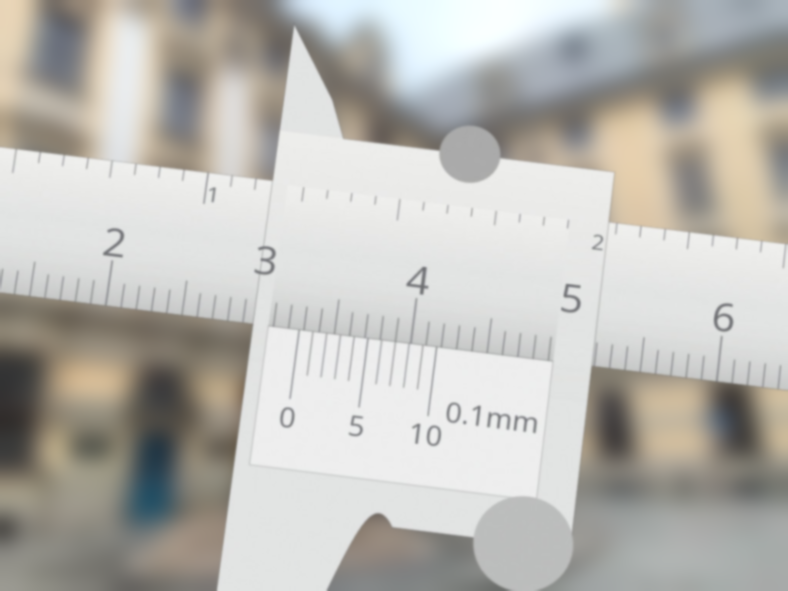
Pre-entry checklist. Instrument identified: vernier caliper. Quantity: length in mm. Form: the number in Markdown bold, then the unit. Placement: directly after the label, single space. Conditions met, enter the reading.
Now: **32.7** mm
